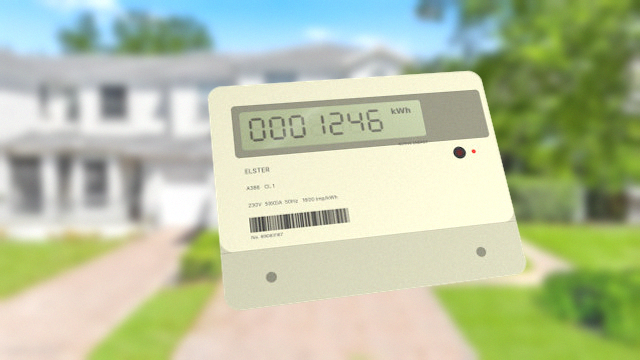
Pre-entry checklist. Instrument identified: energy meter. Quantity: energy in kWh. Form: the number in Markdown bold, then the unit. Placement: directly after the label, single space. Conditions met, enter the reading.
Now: **1246** kWh
